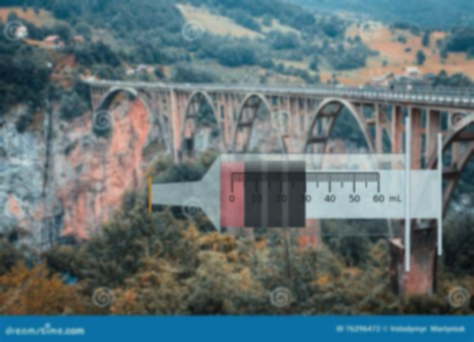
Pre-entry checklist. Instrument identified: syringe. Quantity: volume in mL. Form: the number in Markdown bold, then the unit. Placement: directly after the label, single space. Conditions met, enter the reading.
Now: **5** mL
